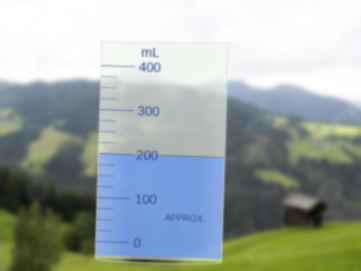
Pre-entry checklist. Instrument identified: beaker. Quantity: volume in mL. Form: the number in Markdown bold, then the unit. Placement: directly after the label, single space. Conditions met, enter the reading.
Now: **200** mL
